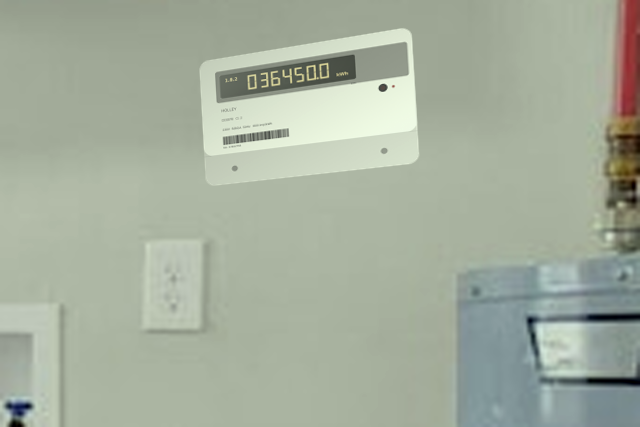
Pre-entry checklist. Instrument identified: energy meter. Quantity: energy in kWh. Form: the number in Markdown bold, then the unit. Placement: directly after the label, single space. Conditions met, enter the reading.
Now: **36450.0** kWh
